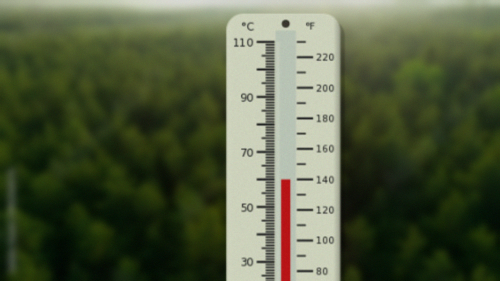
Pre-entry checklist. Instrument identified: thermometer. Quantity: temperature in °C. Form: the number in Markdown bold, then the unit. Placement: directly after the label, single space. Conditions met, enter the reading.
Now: **60** °C
